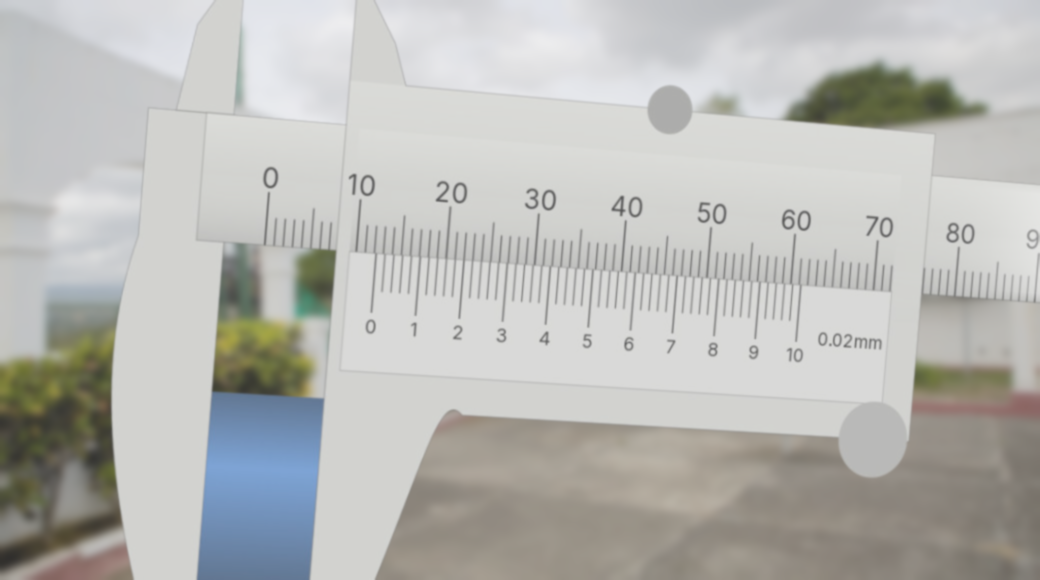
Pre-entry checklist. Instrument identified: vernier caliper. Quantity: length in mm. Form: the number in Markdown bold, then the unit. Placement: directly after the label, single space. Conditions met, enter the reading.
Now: **12.2** mm
